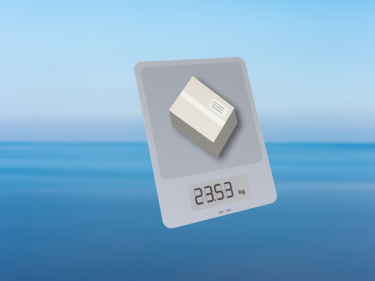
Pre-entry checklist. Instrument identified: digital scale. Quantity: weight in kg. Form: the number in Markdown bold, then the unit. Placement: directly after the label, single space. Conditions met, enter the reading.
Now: **23.53** kg
